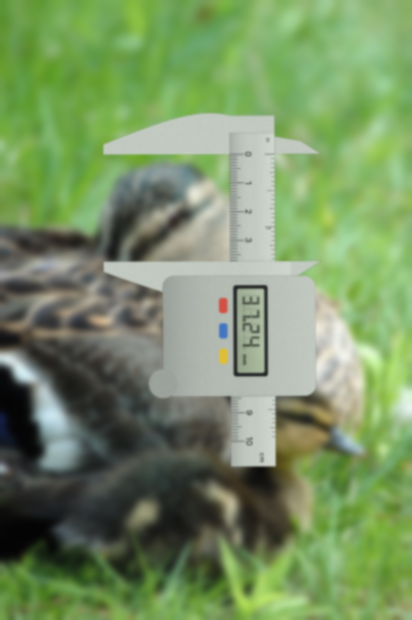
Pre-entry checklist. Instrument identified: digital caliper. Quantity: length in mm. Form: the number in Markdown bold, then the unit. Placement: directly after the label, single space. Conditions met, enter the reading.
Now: **37.24** mm
